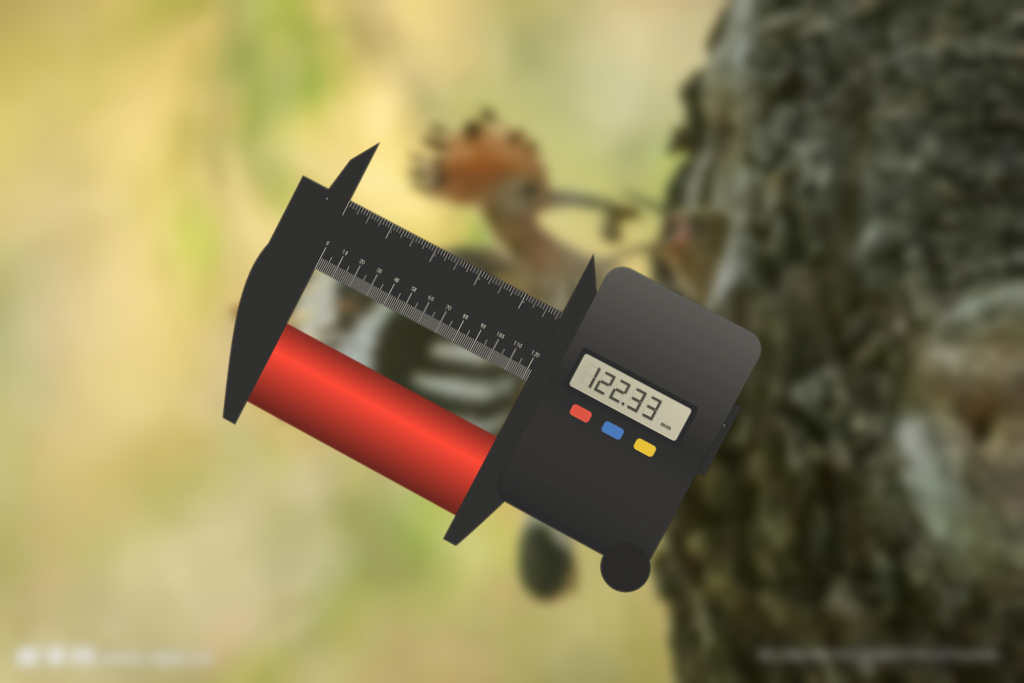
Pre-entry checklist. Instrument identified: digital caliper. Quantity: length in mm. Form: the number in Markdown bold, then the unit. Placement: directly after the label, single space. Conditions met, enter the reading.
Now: **122.33** mm
